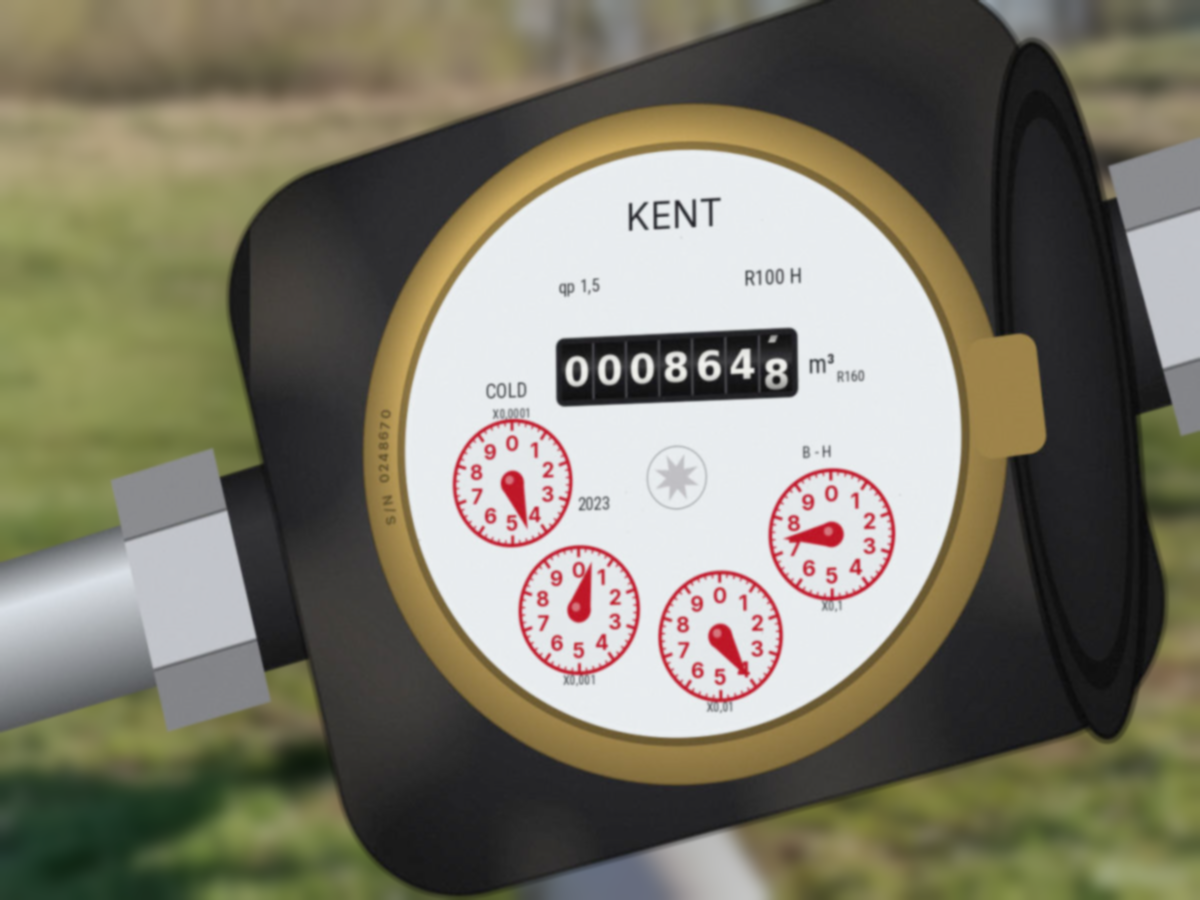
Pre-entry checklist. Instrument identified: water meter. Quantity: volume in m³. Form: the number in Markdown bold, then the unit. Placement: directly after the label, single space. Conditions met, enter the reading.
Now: **8647.7404** m³
